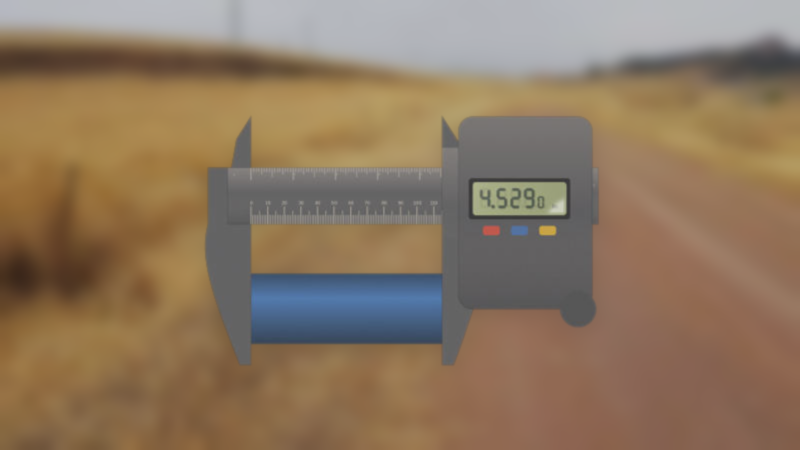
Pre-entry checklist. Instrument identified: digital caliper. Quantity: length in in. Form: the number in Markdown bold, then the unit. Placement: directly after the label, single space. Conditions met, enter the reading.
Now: **4.5290** in
